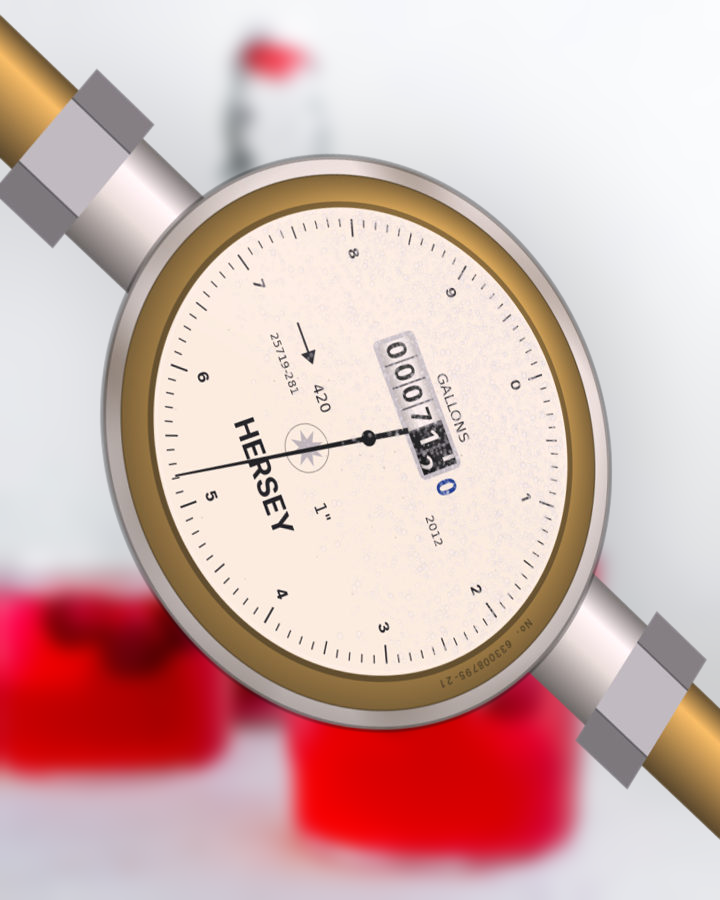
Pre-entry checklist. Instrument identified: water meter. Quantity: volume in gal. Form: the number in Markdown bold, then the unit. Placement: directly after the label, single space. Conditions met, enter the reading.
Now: **7115.2** gal
